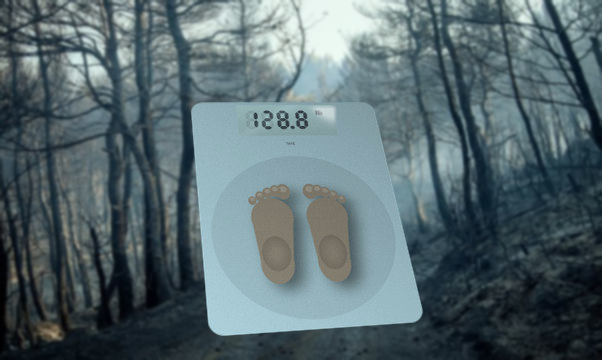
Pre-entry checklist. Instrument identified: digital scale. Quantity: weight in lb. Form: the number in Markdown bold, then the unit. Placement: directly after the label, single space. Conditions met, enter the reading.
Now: **128.8** lb
